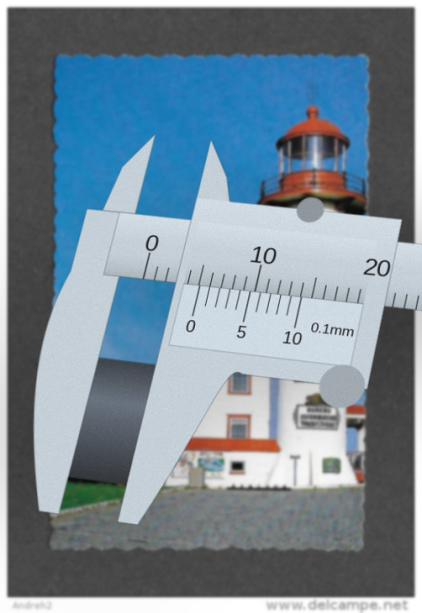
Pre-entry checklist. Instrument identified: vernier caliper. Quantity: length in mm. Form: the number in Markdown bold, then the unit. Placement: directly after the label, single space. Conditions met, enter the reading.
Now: **5.1** mm
